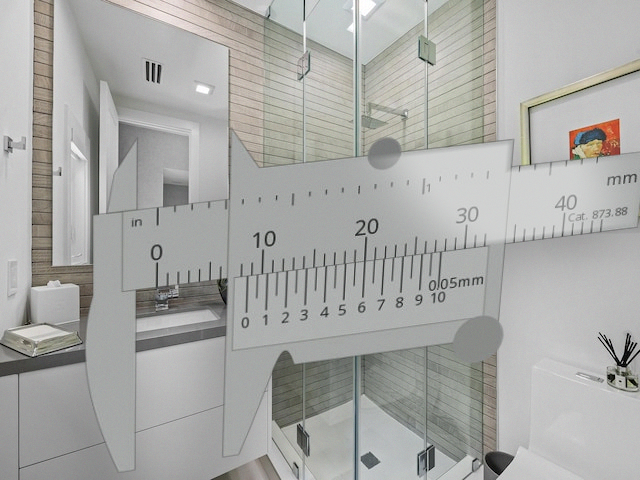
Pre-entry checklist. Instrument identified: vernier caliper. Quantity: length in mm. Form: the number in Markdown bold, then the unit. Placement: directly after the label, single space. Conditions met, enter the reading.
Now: **8.6** mm
